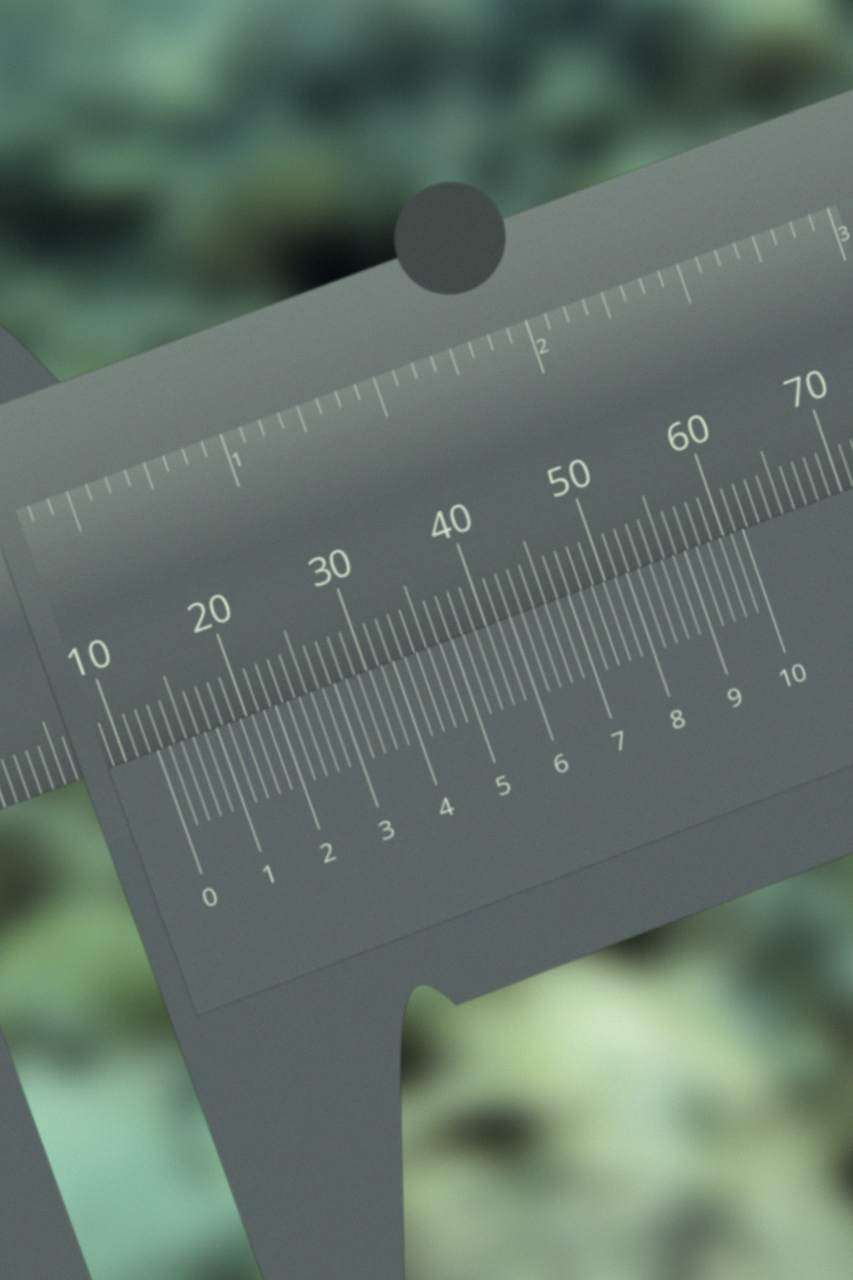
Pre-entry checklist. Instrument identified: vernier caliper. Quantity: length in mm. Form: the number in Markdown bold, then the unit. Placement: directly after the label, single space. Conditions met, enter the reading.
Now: **12.6** mm
